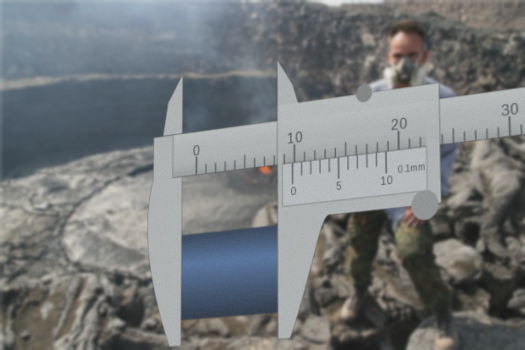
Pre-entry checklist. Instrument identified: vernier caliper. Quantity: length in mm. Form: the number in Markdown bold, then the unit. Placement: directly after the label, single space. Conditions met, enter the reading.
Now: **9.8** mm
